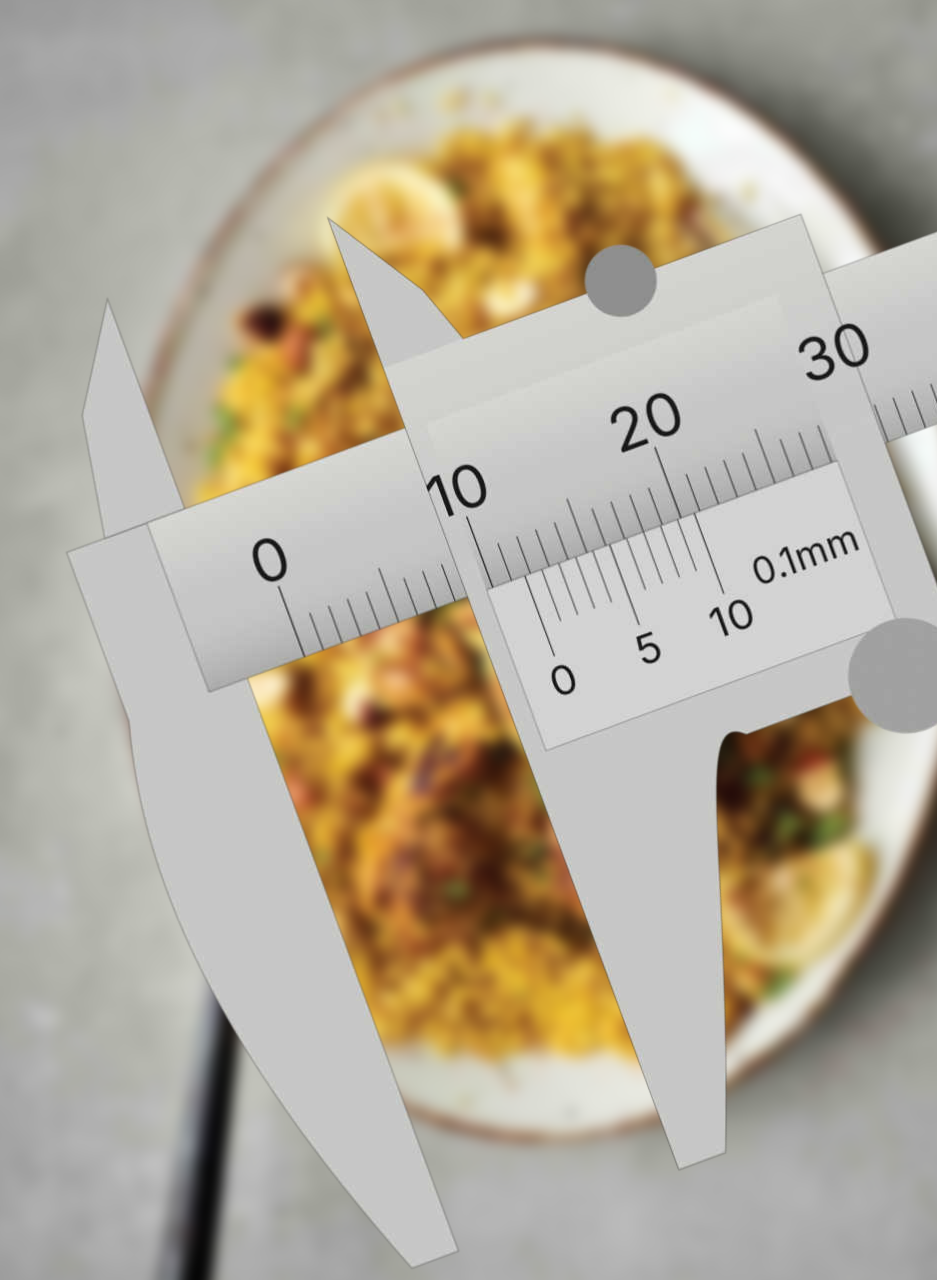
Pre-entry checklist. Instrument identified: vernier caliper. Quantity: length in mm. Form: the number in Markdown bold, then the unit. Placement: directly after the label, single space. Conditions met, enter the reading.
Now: **11.7** mm
